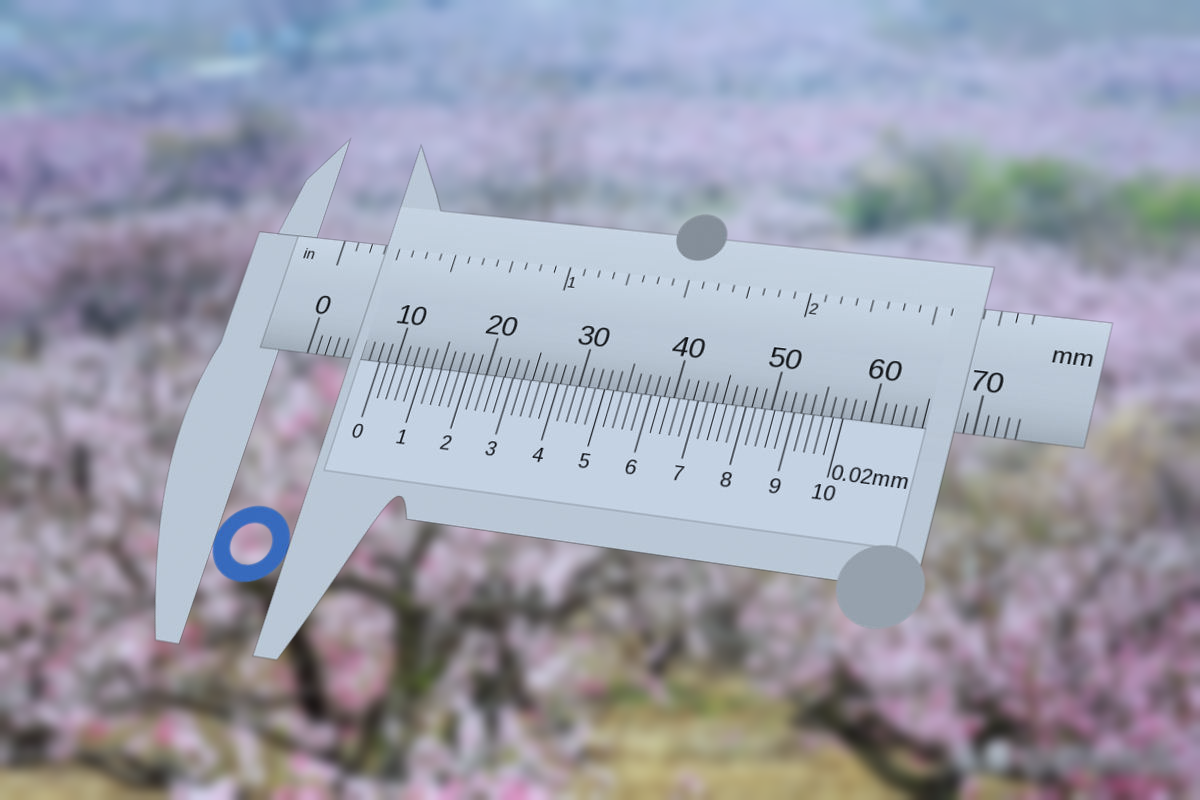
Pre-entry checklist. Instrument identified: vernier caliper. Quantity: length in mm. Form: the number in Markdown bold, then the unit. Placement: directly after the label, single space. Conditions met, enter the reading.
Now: **8.2** mm
